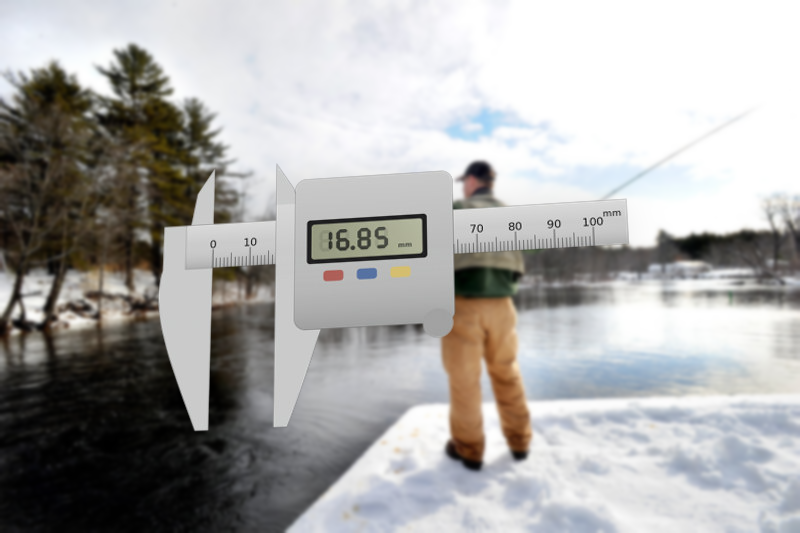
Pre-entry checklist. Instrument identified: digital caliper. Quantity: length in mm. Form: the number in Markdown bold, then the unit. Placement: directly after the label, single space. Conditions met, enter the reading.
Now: **16.85** mm
